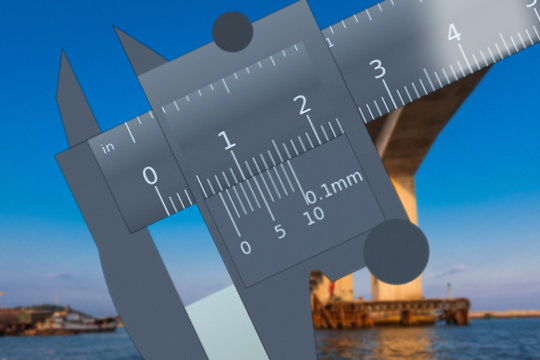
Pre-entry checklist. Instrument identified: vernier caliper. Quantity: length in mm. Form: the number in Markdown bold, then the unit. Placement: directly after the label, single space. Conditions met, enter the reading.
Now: **6.6** mm
